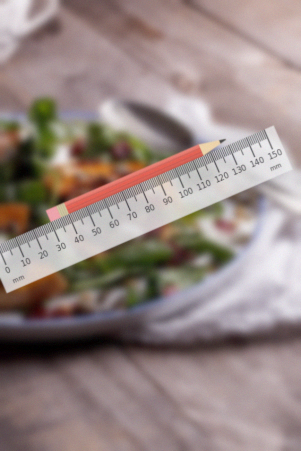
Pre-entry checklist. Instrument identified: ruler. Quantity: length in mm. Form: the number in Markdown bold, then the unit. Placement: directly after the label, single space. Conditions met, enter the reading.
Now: **100** mm
